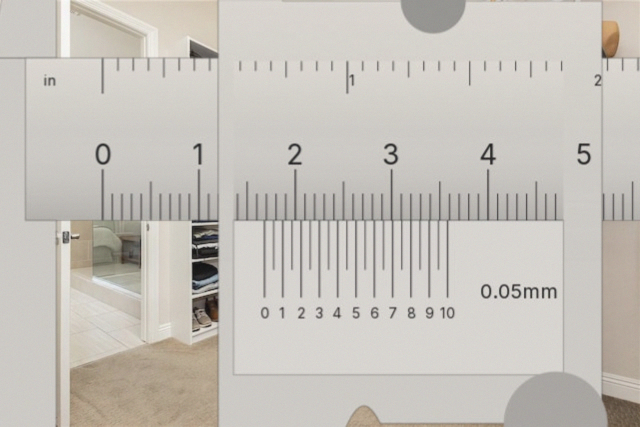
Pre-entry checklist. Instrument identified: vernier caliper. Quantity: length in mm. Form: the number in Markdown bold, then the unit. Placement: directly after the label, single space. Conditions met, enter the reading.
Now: **16.8** mm
